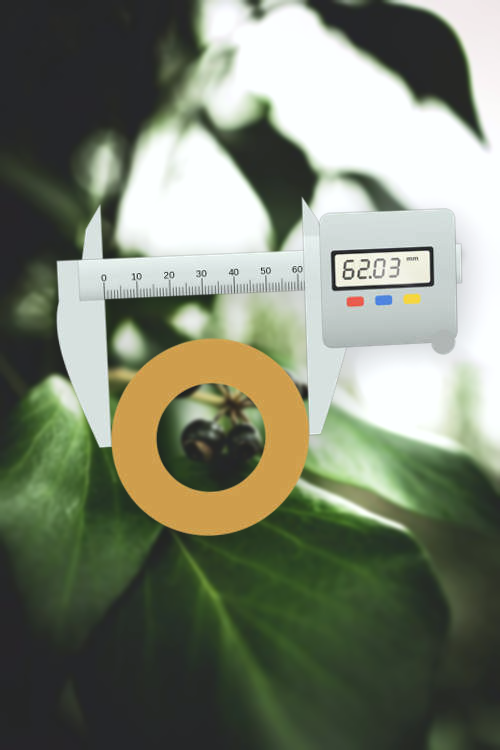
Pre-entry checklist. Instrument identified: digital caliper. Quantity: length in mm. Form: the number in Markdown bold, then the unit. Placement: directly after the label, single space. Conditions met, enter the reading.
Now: **62.03** mm
